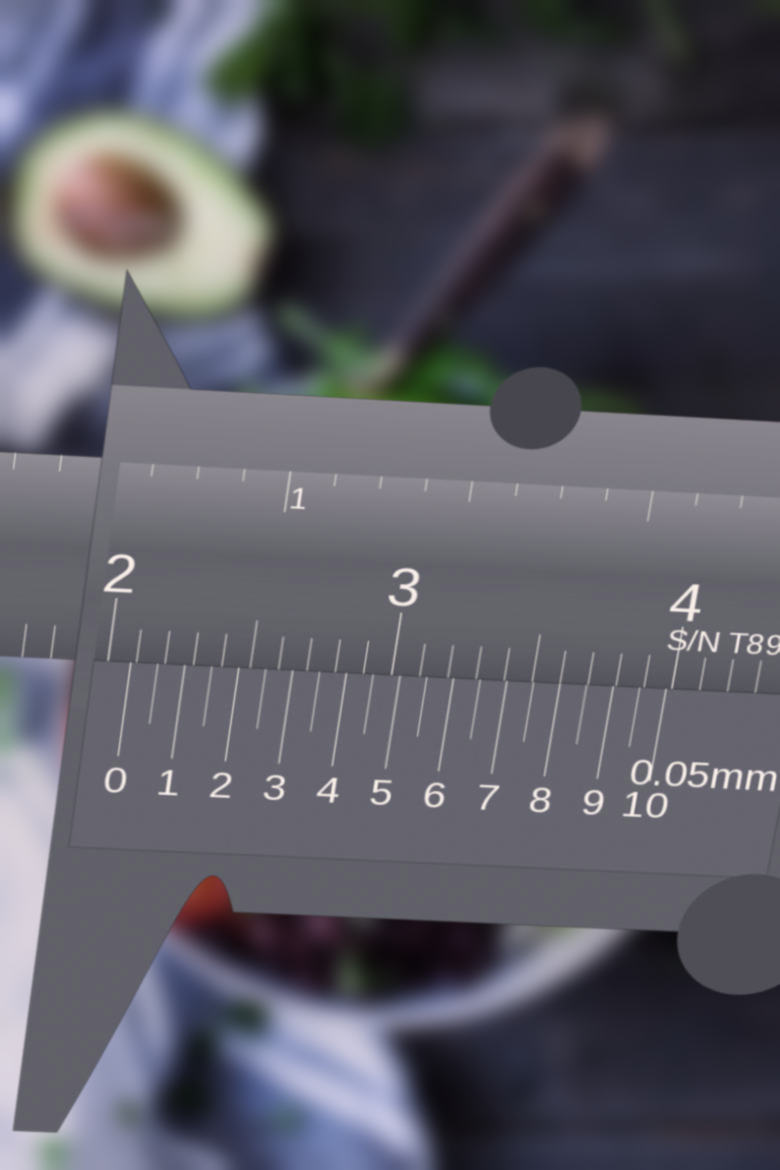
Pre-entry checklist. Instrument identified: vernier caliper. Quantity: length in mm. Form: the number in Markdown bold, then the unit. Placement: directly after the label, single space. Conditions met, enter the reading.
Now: **20.8** mm
